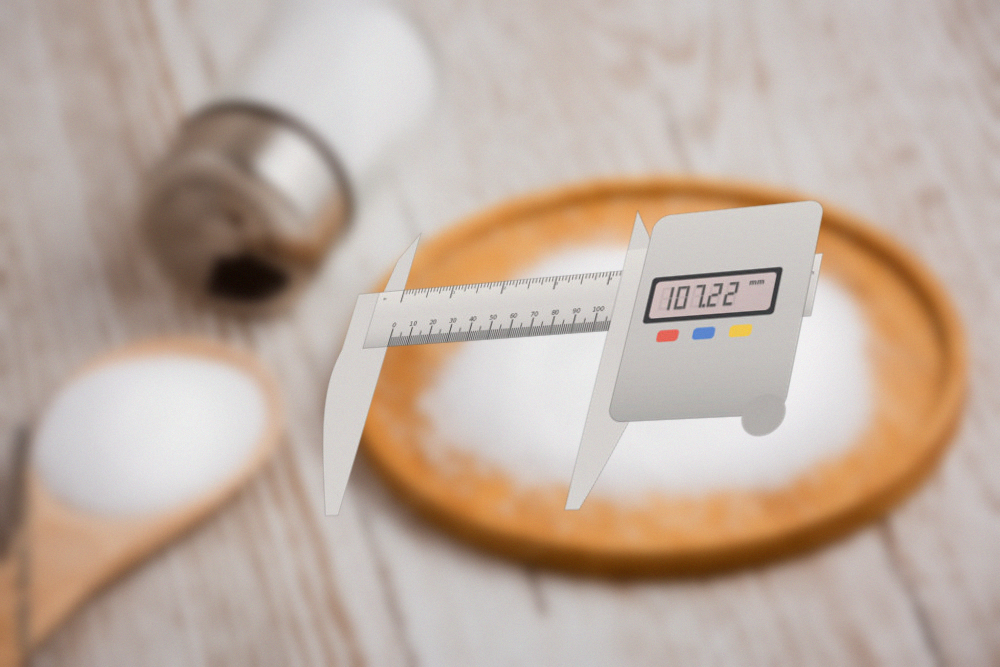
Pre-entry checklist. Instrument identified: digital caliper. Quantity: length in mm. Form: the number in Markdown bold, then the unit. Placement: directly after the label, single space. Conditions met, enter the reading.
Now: **107.22** mm
